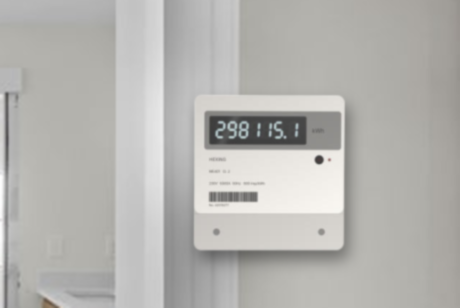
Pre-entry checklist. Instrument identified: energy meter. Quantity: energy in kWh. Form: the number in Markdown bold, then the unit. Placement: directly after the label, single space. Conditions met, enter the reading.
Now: **298115.1** kWh
